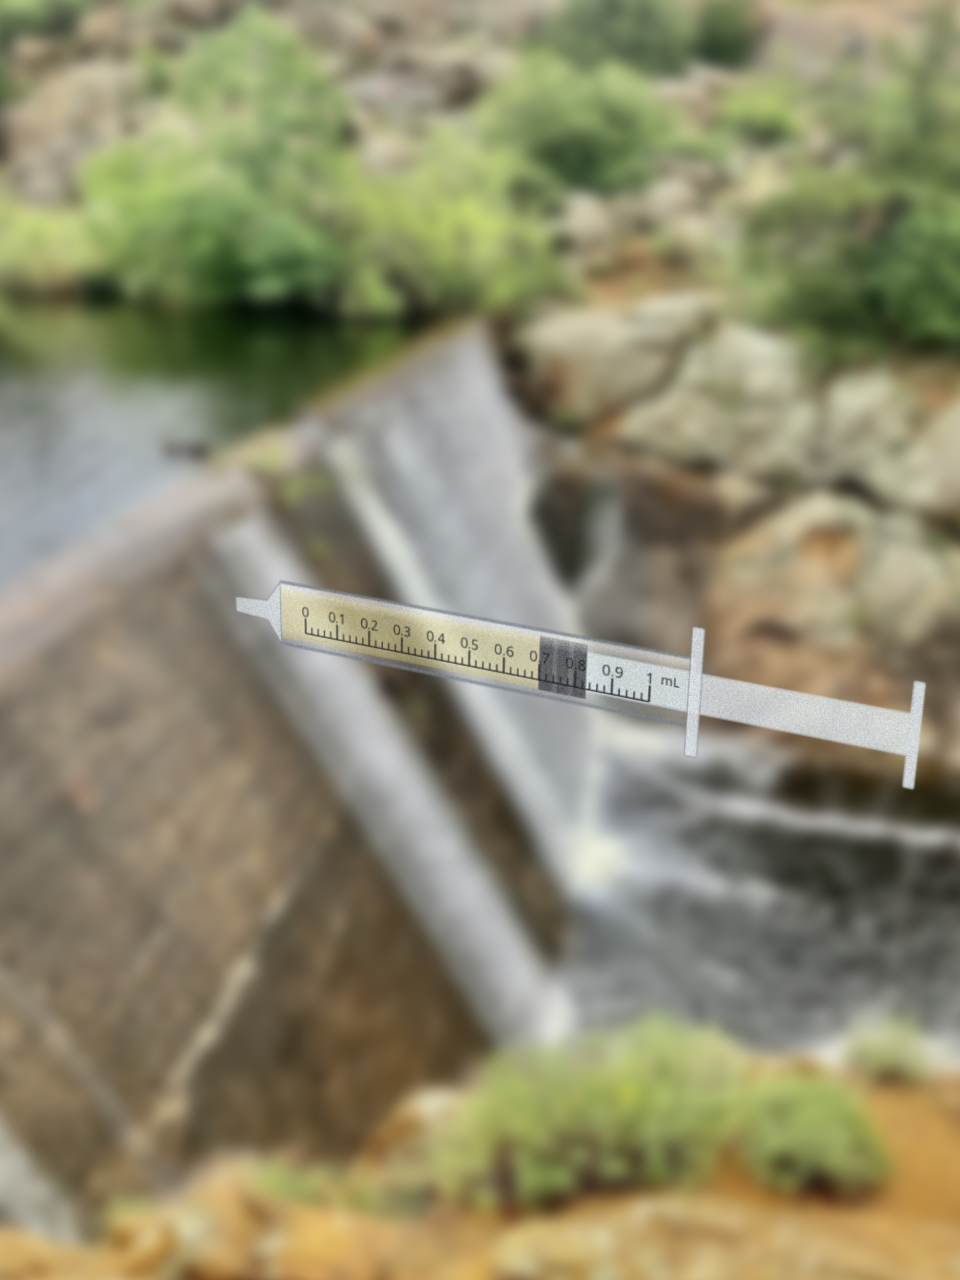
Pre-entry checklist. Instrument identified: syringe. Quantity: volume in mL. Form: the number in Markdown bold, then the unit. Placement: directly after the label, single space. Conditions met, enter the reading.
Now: **0.7** mL
